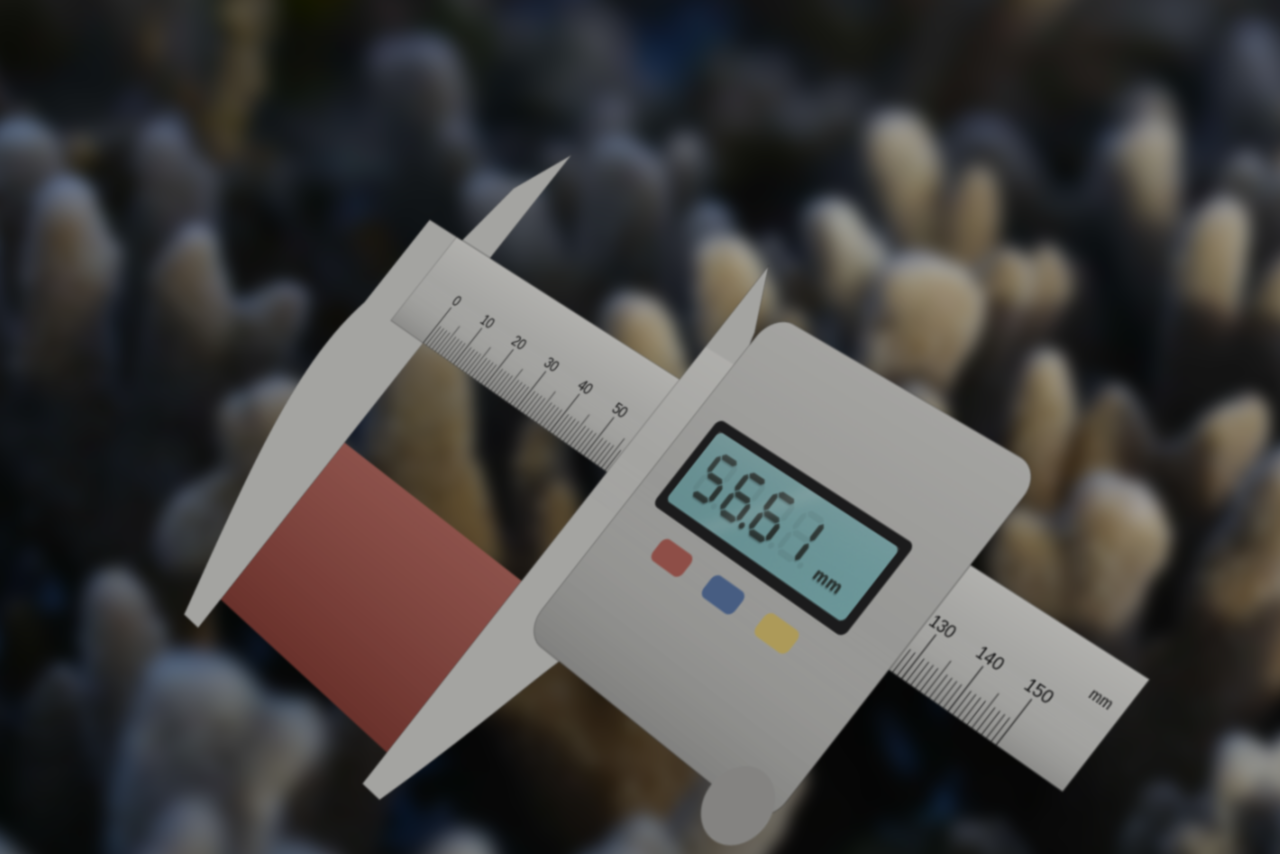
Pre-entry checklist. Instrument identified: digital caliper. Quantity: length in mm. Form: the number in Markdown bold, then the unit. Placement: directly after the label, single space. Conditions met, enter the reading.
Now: **56.61** mm
